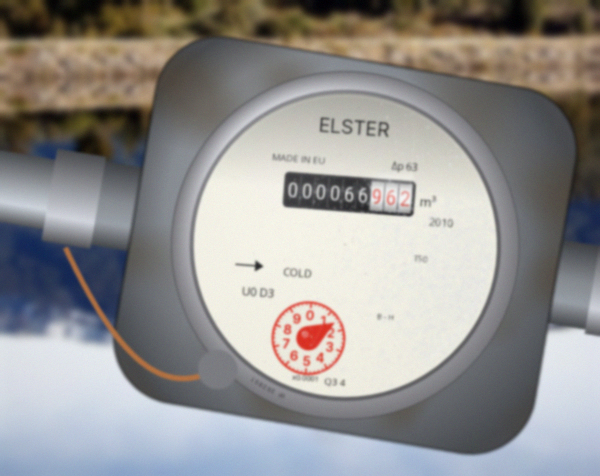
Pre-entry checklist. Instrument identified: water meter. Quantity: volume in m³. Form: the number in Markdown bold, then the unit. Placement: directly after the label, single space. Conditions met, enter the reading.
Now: **66.9621** m³
